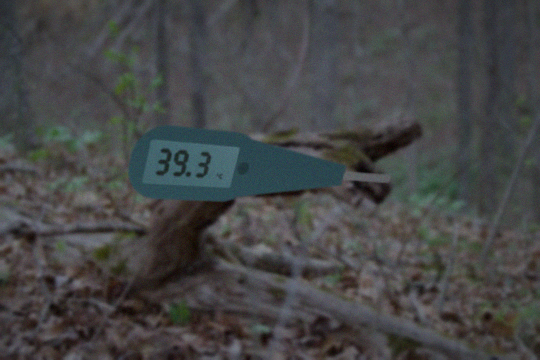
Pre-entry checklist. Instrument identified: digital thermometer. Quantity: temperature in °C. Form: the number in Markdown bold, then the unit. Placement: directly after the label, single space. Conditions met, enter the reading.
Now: **39.3** °C
